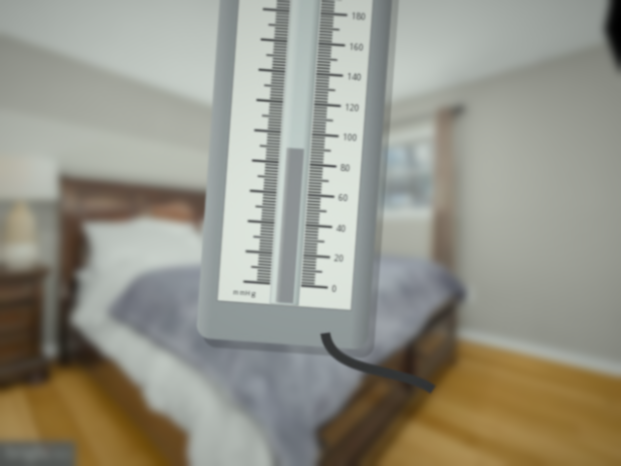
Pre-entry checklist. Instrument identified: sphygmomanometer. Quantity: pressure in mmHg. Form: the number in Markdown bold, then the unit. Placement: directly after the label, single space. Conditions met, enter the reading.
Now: **90** mmHg
